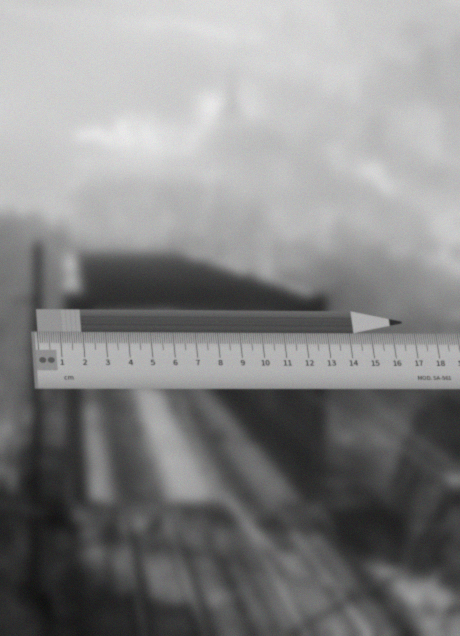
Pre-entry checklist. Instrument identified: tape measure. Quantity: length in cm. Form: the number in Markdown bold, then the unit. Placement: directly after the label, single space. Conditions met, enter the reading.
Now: **16.5** cm
